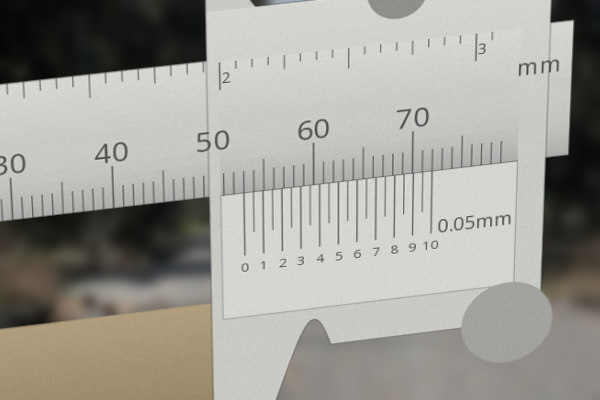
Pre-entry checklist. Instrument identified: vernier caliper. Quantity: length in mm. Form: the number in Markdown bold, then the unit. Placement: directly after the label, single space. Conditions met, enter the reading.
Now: **53.0** mm
